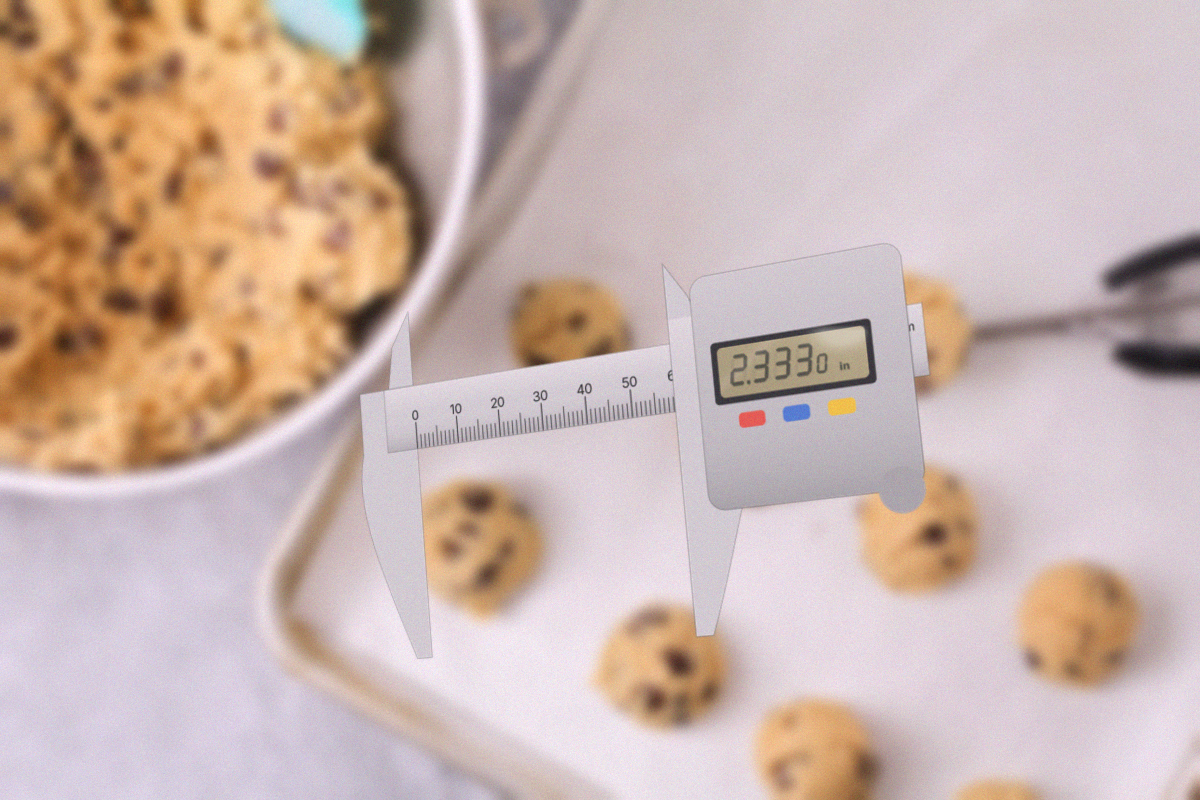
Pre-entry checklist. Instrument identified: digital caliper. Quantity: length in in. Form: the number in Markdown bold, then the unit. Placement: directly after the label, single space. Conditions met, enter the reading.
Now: **2.3330** in
